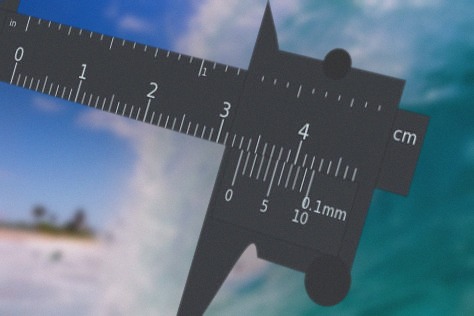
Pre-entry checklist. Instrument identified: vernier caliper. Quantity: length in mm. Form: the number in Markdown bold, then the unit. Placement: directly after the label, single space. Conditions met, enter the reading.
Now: **33.4** mm
